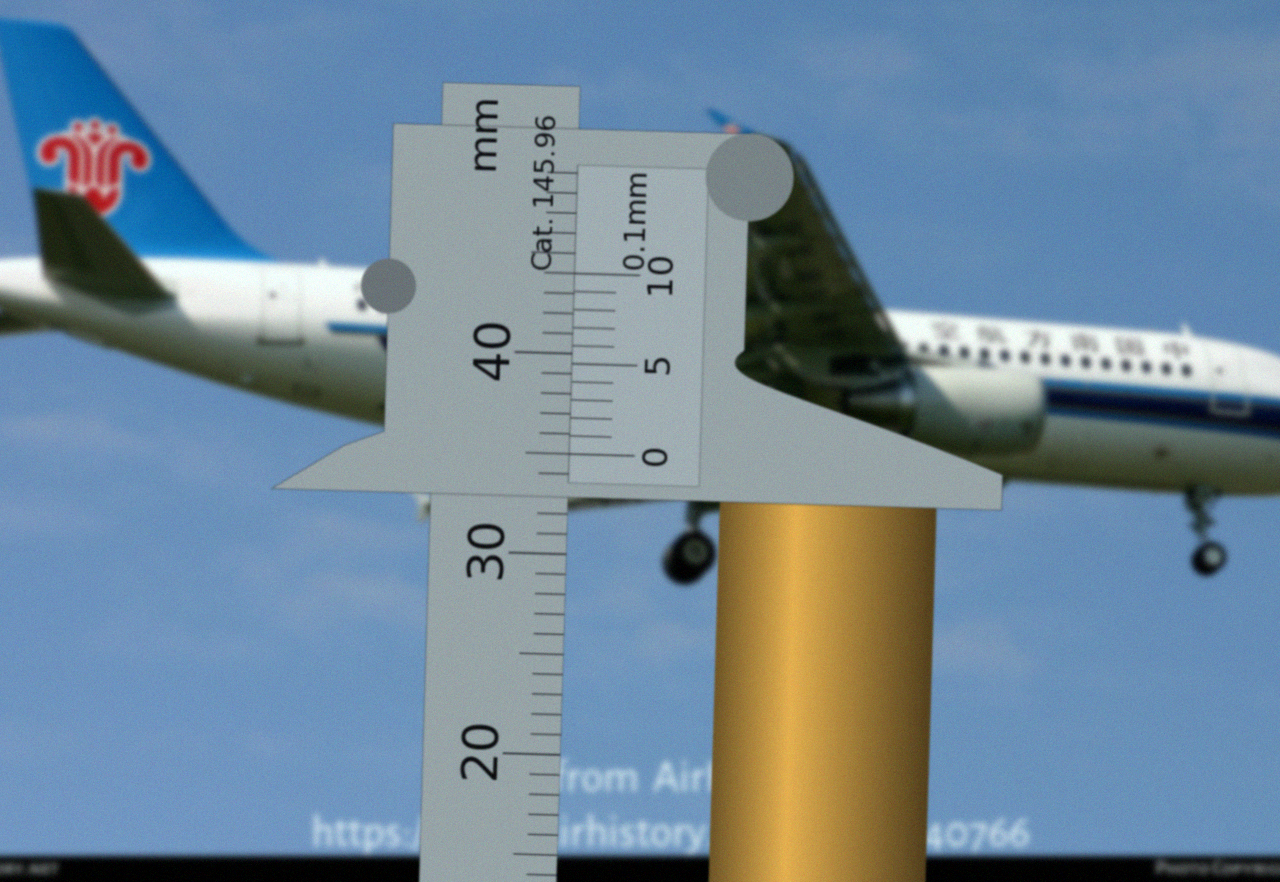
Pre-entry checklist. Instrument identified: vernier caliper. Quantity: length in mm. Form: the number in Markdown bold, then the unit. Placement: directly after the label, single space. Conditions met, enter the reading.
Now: **35.0** mm
